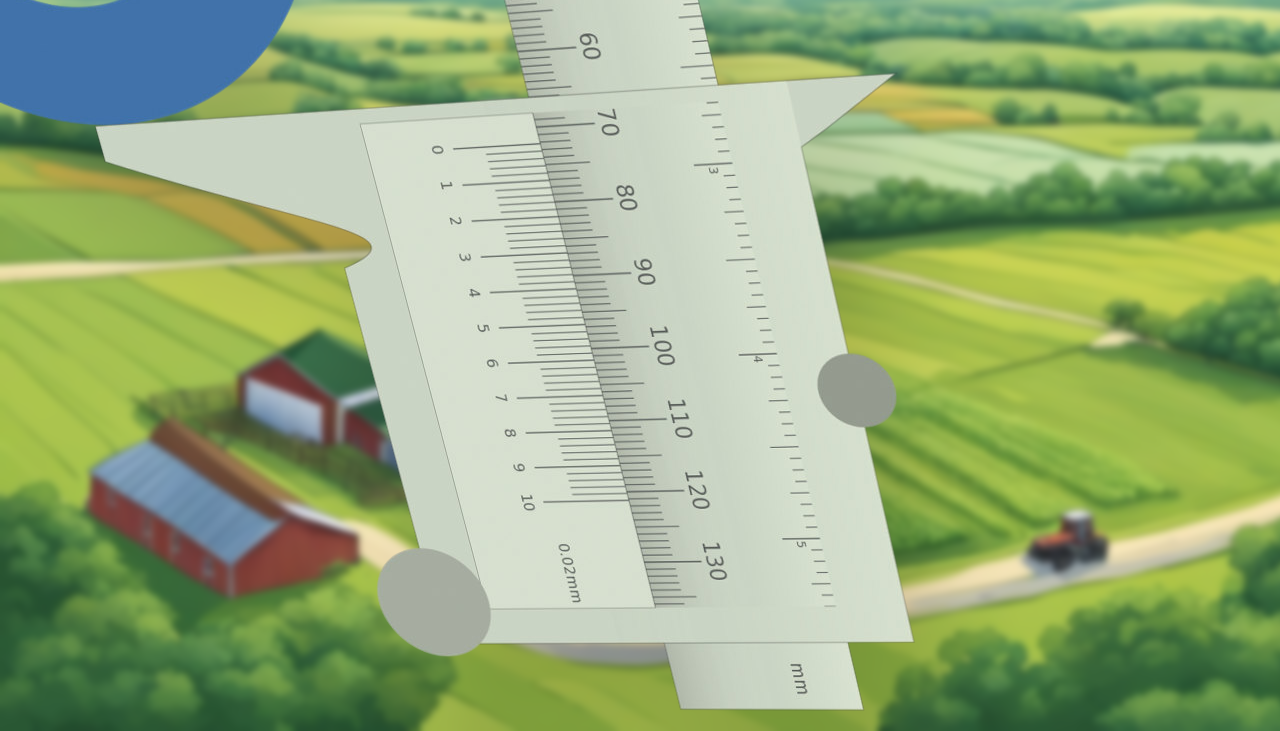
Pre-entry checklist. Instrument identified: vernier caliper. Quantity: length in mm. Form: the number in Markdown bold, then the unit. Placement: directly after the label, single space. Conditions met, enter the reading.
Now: **72.2** mm
